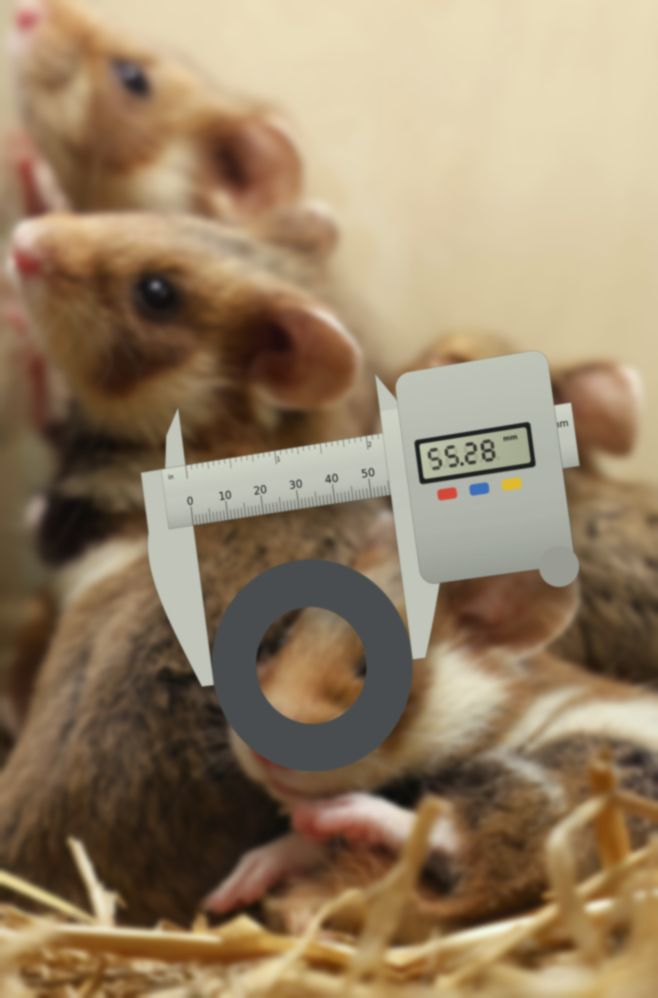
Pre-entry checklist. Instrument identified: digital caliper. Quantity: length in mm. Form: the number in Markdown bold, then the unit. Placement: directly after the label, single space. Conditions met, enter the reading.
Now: **55.28** mm
